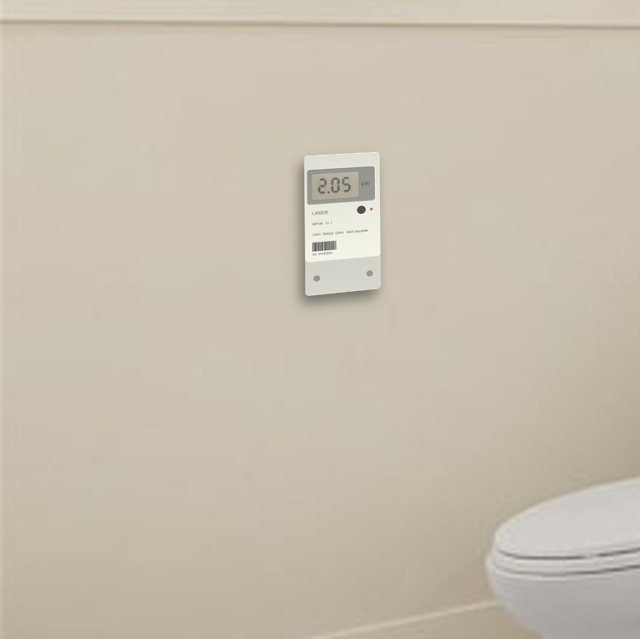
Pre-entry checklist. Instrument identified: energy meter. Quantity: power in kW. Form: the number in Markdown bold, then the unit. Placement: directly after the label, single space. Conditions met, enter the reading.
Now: **2.05** kW
